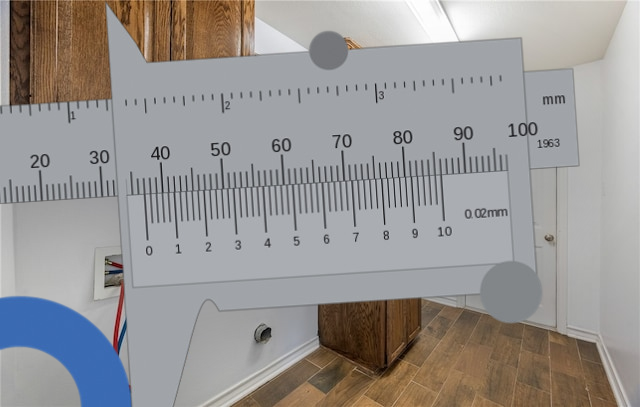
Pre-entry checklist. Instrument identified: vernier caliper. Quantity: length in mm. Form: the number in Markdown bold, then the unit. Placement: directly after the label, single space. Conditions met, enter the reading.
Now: **37.0** mm
